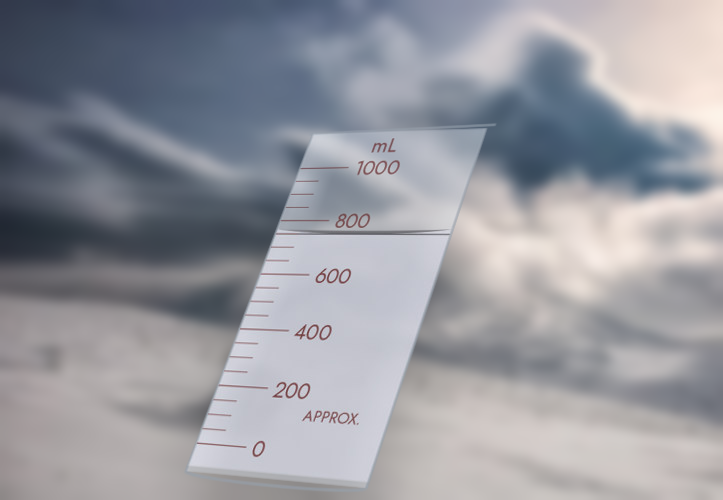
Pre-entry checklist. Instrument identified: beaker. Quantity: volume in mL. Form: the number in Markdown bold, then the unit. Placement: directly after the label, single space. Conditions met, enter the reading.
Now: **750** mL
